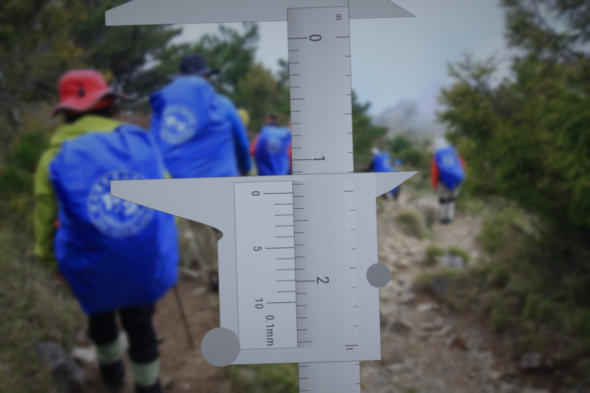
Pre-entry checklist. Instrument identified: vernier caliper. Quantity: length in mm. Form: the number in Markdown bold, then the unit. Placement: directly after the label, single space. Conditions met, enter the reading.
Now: **12.7** mm
